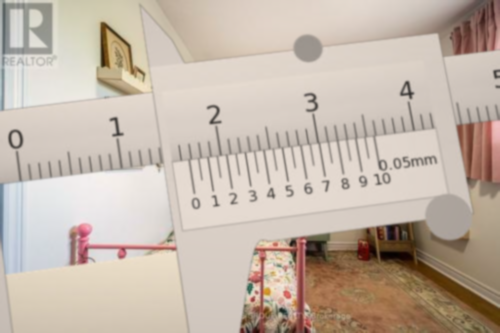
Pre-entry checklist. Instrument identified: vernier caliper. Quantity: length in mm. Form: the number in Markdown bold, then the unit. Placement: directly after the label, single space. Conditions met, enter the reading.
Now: **16.8** mm
